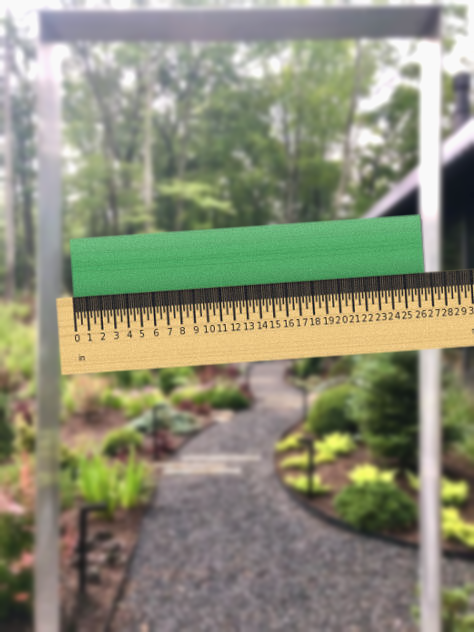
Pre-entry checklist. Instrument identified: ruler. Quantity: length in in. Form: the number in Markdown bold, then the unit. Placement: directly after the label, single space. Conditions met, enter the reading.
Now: **26.5** in
